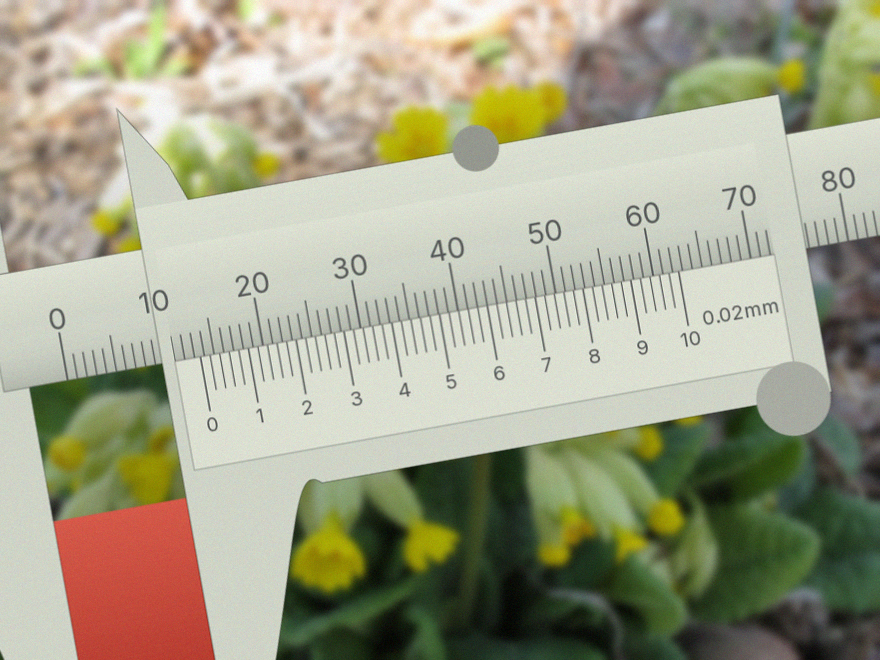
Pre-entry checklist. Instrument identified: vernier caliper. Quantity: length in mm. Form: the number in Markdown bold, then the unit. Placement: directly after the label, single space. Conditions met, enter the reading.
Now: **13.6** mm
